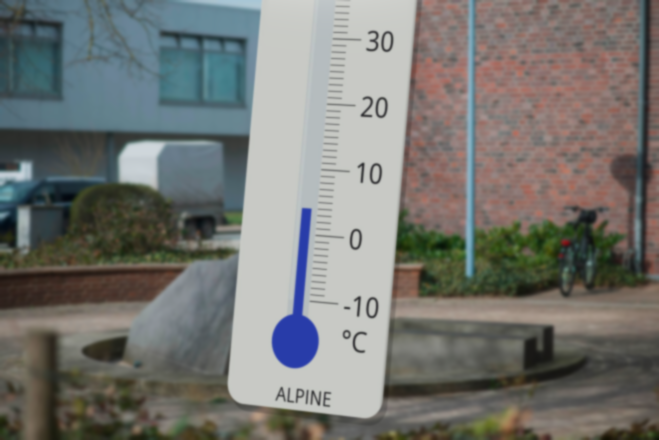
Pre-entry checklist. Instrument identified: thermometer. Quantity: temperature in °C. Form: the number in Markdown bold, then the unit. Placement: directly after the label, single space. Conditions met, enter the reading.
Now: **4** °C
